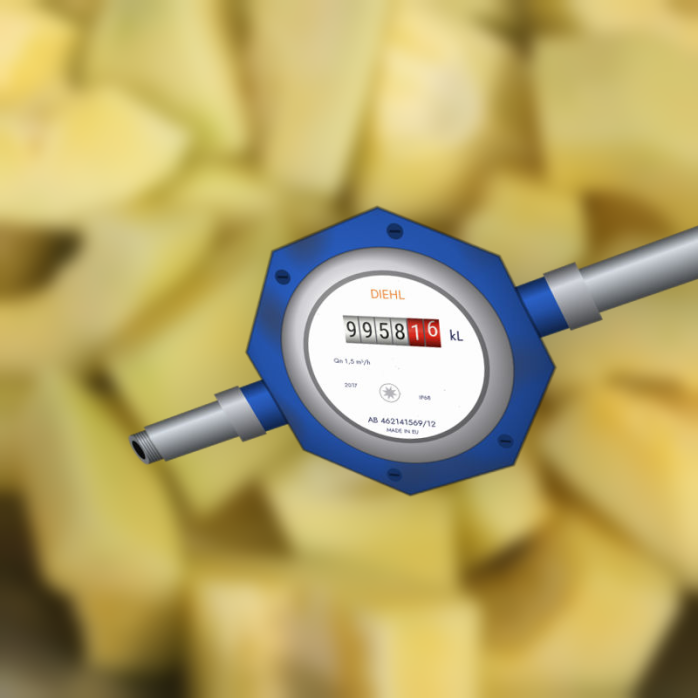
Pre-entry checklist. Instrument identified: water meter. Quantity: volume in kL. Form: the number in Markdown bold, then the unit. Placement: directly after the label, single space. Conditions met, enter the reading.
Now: **9958.16** kL
